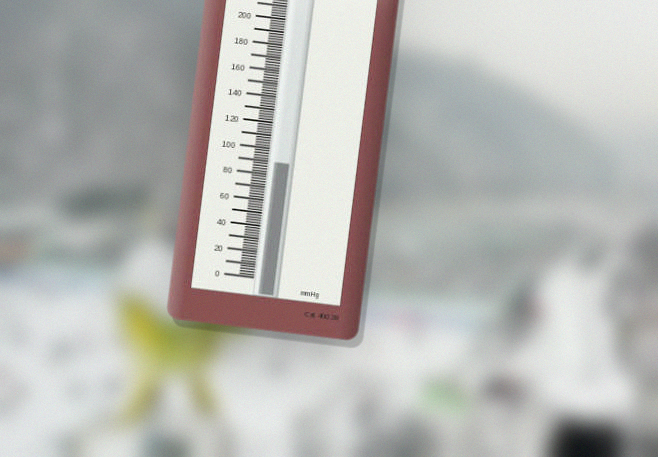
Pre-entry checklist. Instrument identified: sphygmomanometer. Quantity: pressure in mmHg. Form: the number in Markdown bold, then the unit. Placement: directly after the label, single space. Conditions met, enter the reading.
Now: **90** mmHg
